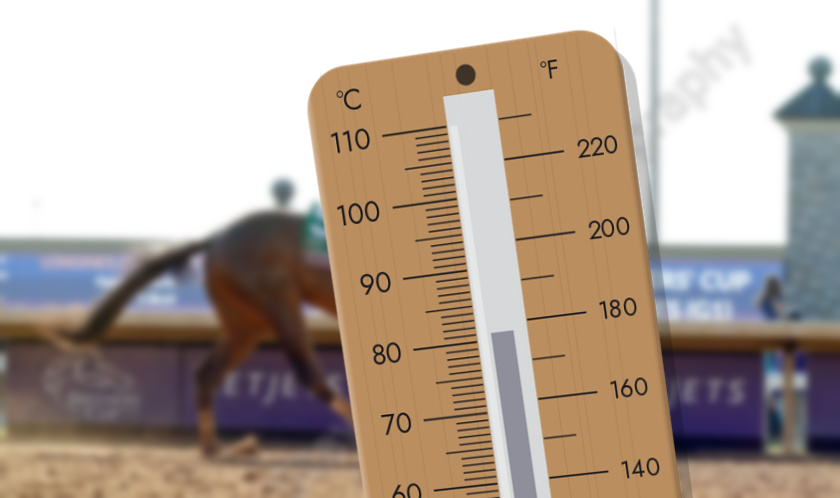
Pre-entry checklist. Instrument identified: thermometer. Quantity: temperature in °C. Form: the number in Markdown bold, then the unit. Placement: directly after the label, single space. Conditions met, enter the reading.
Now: **81** °C
